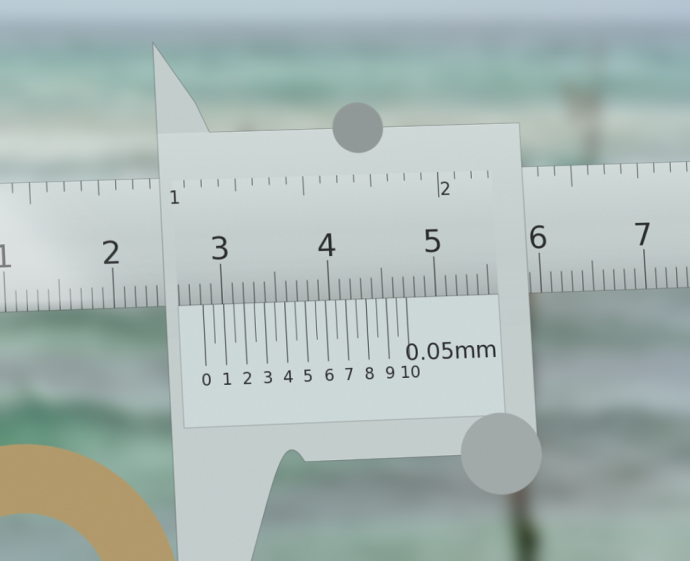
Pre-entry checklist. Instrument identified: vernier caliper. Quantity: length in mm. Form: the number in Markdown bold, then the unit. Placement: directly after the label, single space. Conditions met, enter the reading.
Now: **28.2** mm
